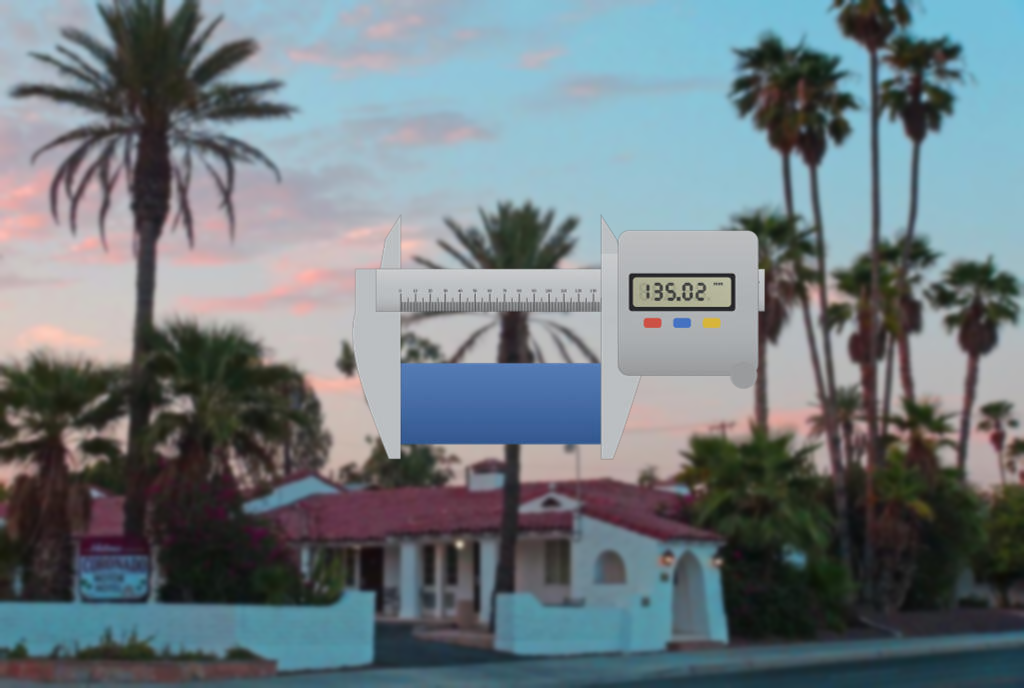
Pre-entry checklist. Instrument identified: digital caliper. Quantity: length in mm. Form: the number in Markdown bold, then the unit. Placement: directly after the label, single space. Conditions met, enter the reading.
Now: **135.02** mm
